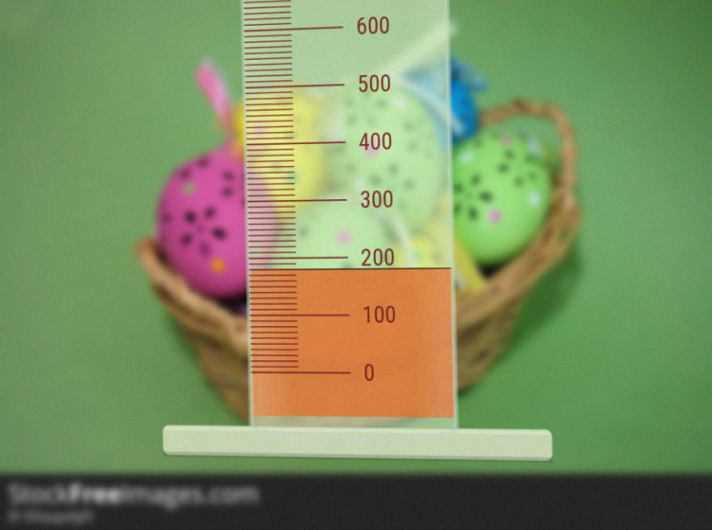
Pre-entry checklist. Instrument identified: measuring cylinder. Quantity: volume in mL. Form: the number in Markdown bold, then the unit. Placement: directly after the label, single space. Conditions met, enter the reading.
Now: **180** mL
